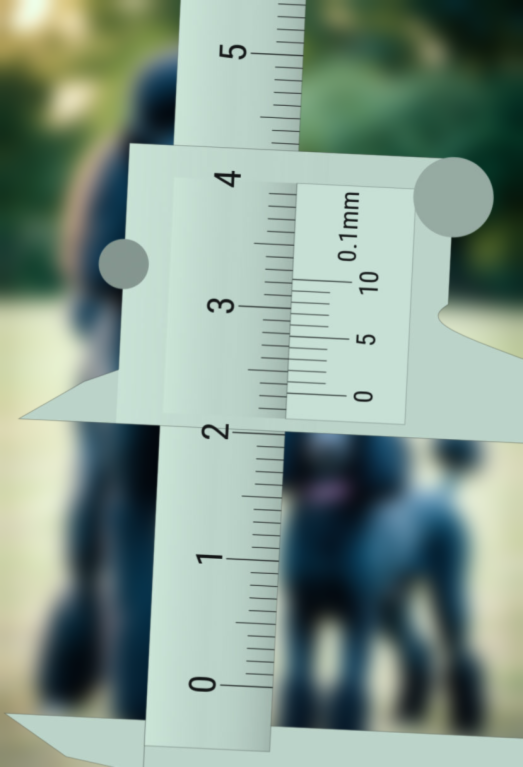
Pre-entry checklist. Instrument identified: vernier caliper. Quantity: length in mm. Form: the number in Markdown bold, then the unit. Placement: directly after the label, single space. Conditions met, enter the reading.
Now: **23.3** mm
